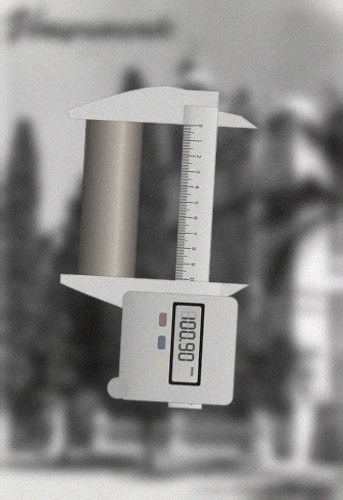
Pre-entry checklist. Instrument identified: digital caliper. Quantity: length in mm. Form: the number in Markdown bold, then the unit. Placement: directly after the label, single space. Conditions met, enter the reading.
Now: **100.90** mm
